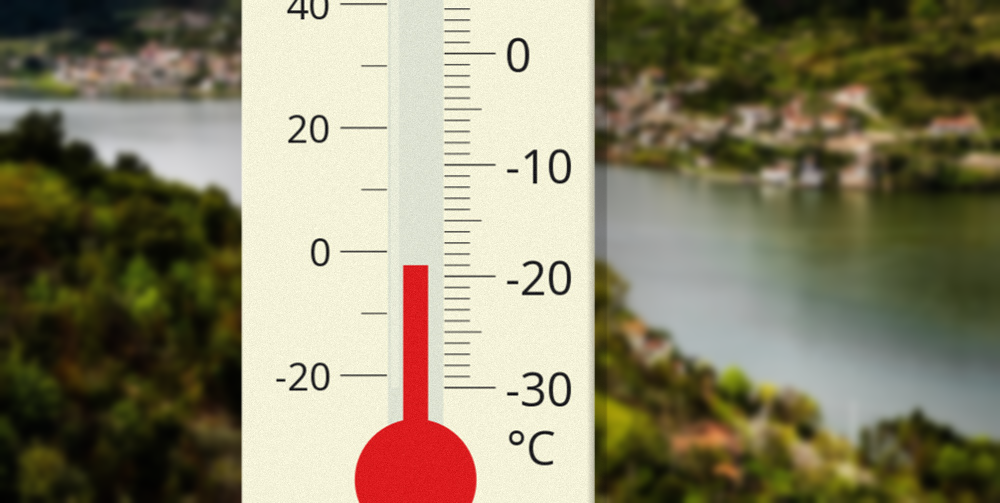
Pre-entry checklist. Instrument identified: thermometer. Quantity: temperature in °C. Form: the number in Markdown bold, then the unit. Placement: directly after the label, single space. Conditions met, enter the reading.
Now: **-19** °C
